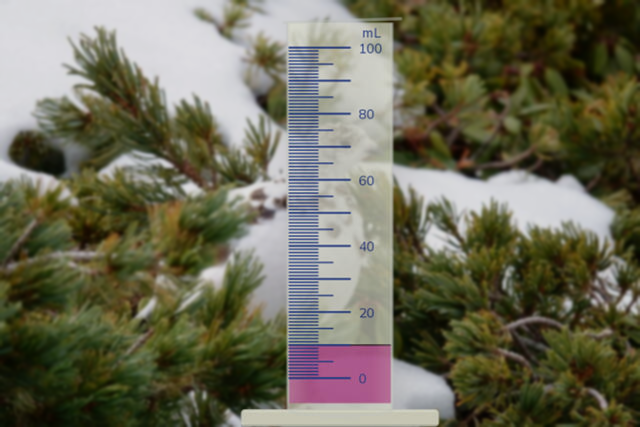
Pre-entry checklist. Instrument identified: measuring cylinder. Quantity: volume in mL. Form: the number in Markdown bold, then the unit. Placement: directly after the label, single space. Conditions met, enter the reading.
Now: **10** mL
